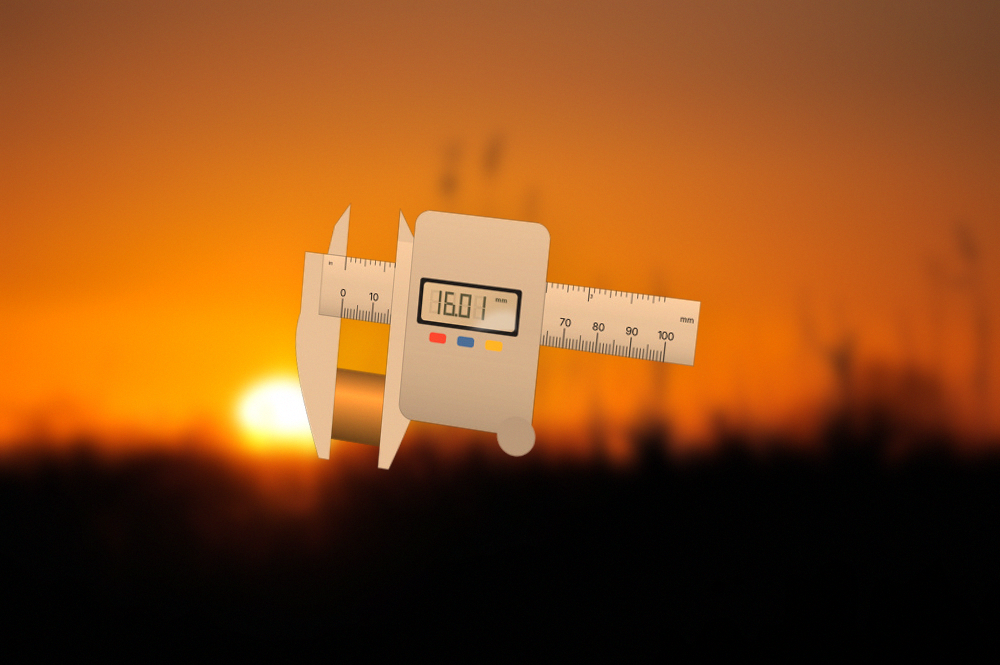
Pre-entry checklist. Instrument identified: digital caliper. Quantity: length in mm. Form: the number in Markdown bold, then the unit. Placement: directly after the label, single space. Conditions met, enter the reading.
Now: **16.01** mm
